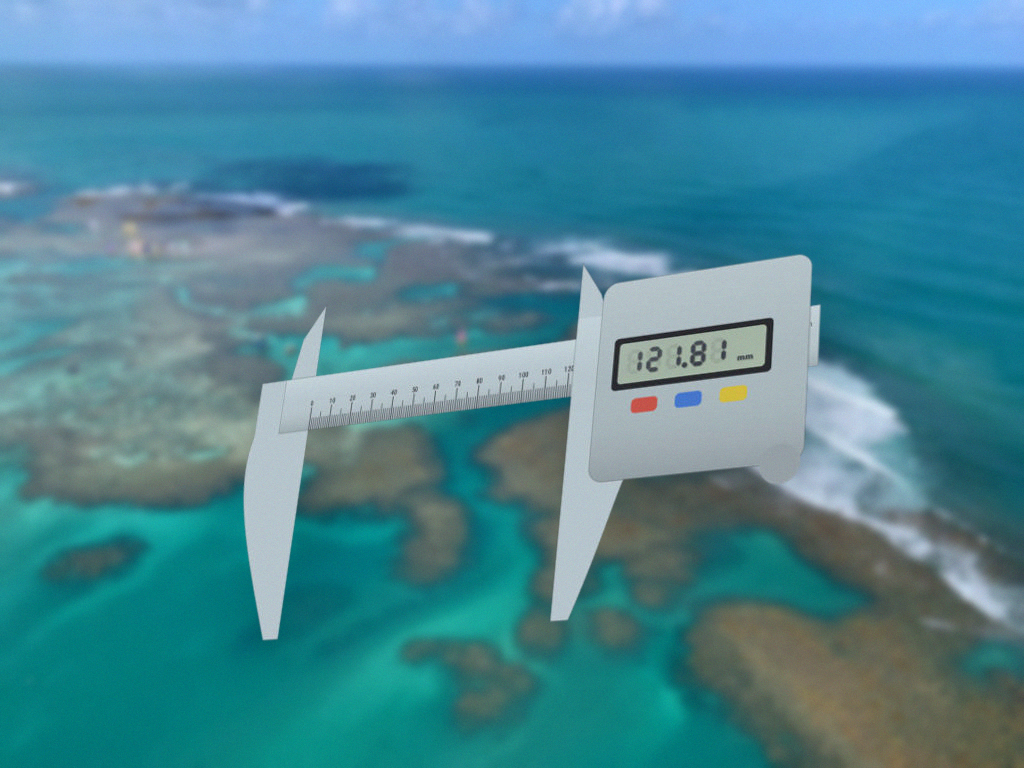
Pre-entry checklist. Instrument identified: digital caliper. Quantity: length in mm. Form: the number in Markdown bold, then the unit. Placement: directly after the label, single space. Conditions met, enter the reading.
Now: **121.81** mm
